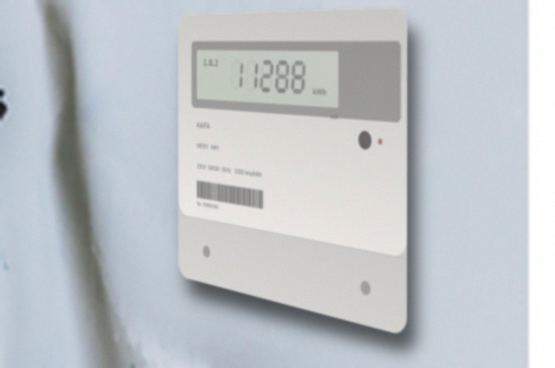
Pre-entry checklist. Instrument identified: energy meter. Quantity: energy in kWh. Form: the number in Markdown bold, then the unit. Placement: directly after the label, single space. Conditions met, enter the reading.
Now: **11288** kWh
